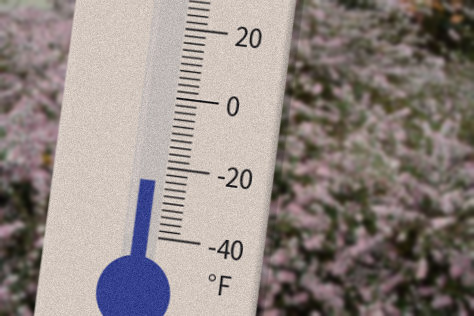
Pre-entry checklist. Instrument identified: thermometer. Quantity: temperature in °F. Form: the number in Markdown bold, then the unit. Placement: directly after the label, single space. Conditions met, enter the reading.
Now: **-24** °F
